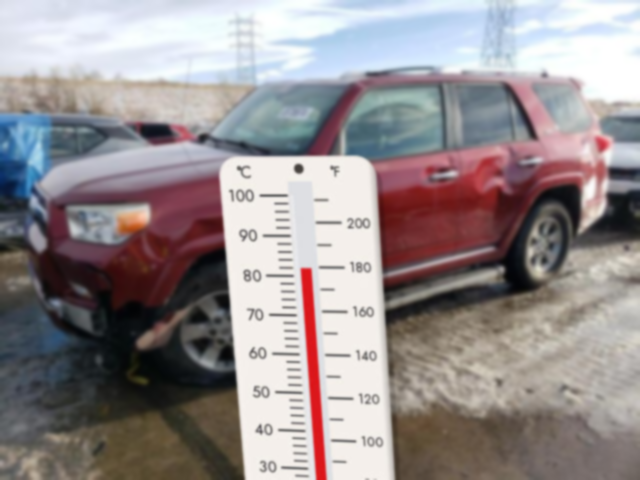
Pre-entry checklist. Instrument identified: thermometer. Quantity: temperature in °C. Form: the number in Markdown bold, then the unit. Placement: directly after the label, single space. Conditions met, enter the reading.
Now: **82** °C
